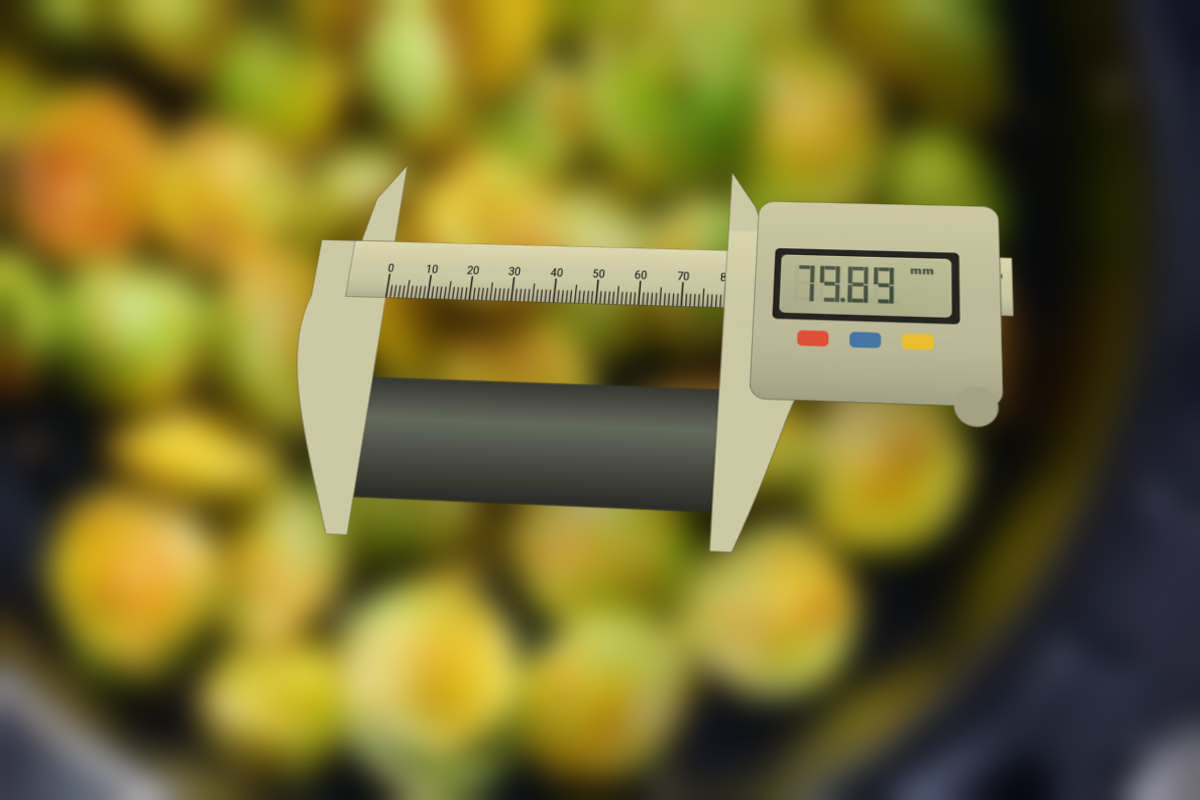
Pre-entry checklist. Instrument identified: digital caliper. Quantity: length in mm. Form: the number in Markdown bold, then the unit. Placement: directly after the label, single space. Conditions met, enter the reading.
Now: **79.89** mm
